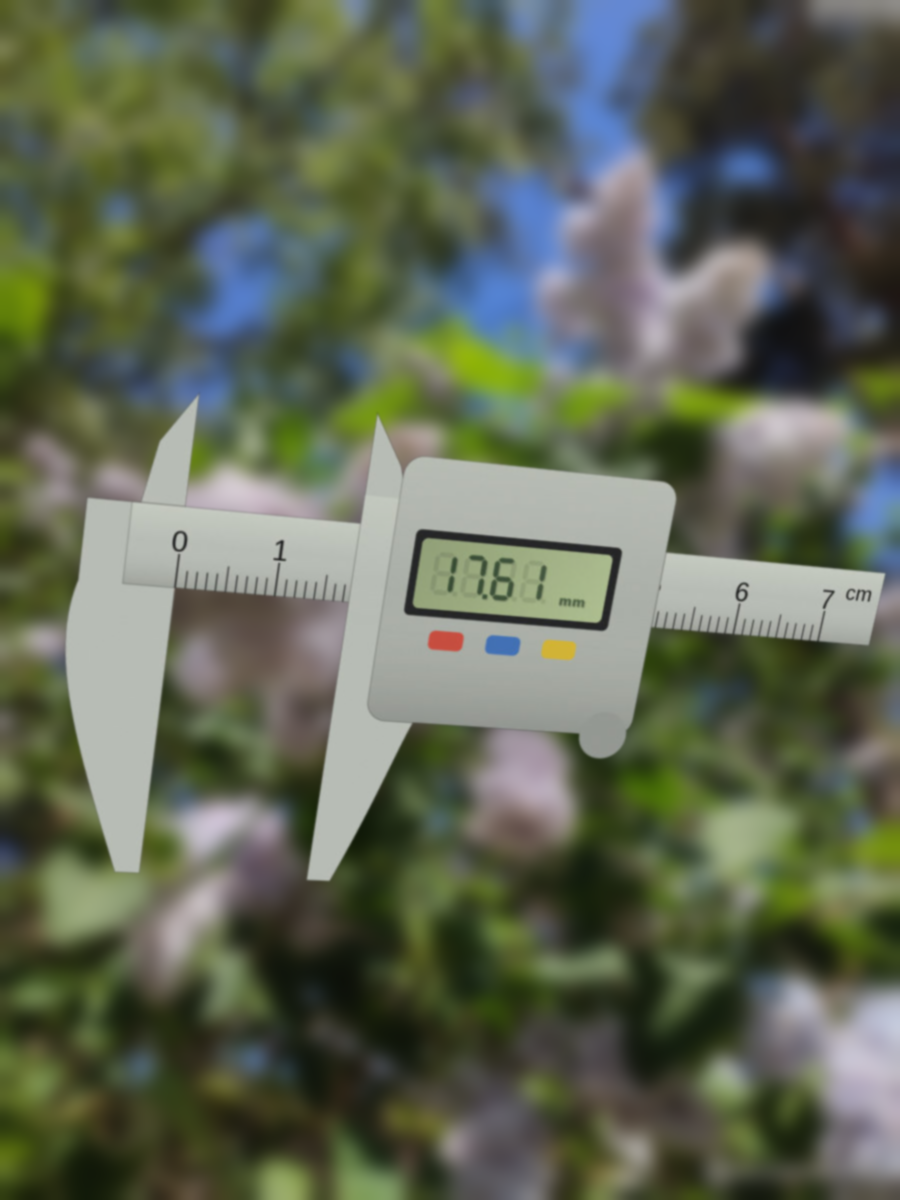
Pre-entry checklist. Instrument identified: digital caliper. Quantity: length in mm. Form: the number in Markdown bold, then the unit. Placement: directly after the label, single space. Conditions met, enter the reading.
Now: **17.61** mm
